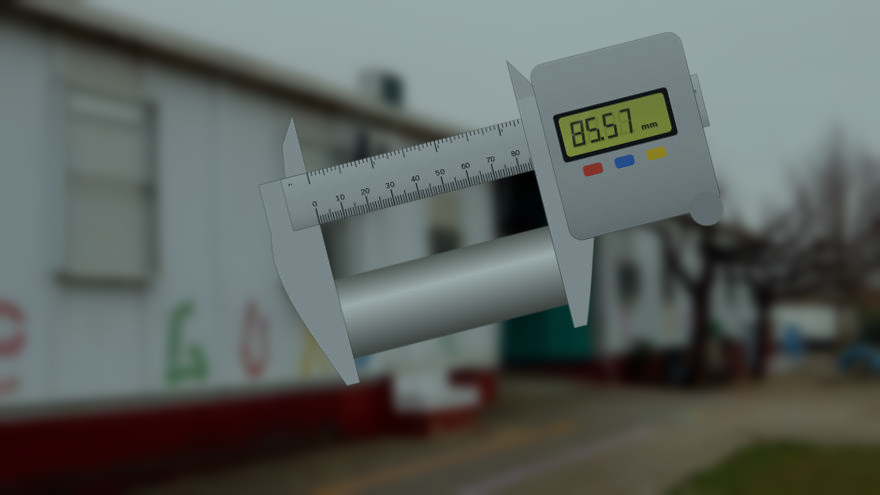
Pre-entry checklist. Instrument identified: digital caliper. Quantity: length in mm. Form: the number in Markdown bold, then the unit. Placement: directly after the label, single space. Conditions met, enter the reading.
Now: **85.57** mm
